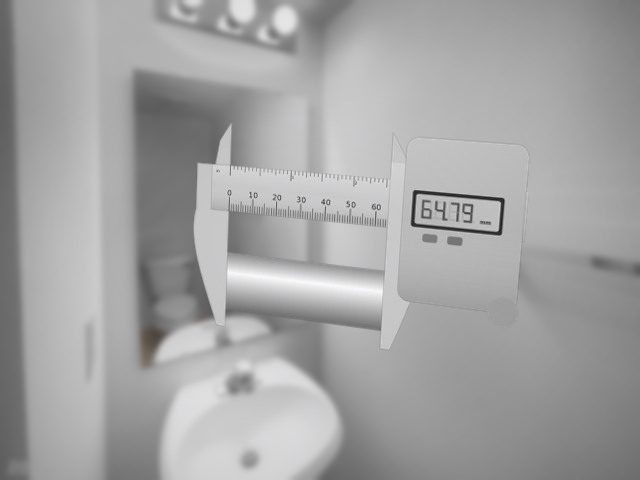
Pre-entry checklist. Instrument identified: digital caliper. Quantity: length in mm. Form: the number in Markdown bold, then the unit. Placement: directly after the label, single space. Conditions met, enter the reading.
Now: **64.79** mm
